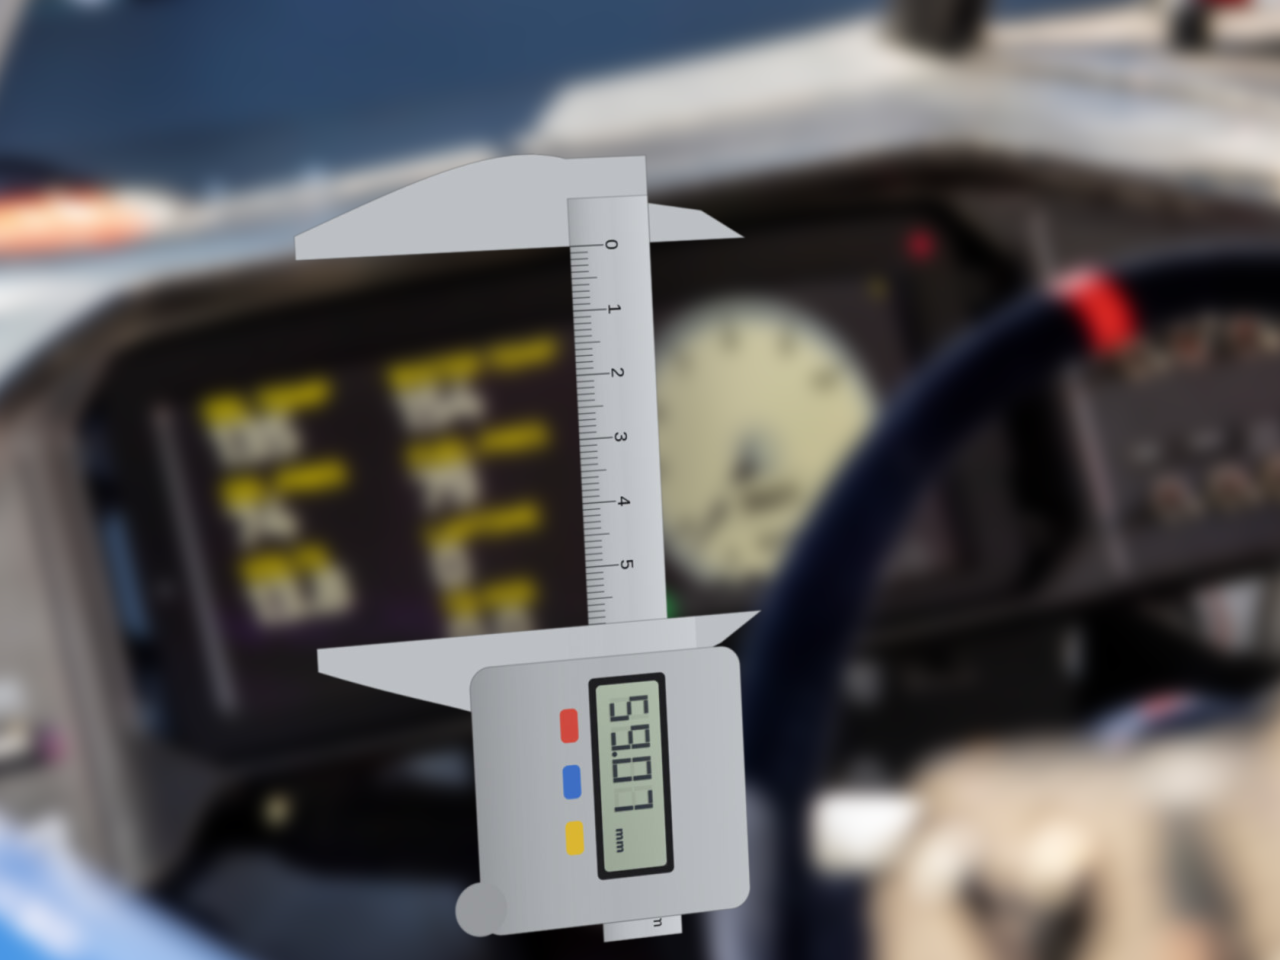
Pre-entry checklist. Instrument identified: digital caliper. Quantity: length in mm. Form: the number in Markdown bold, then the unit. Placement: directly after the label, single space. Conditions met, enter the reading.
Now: **59.07** mm
